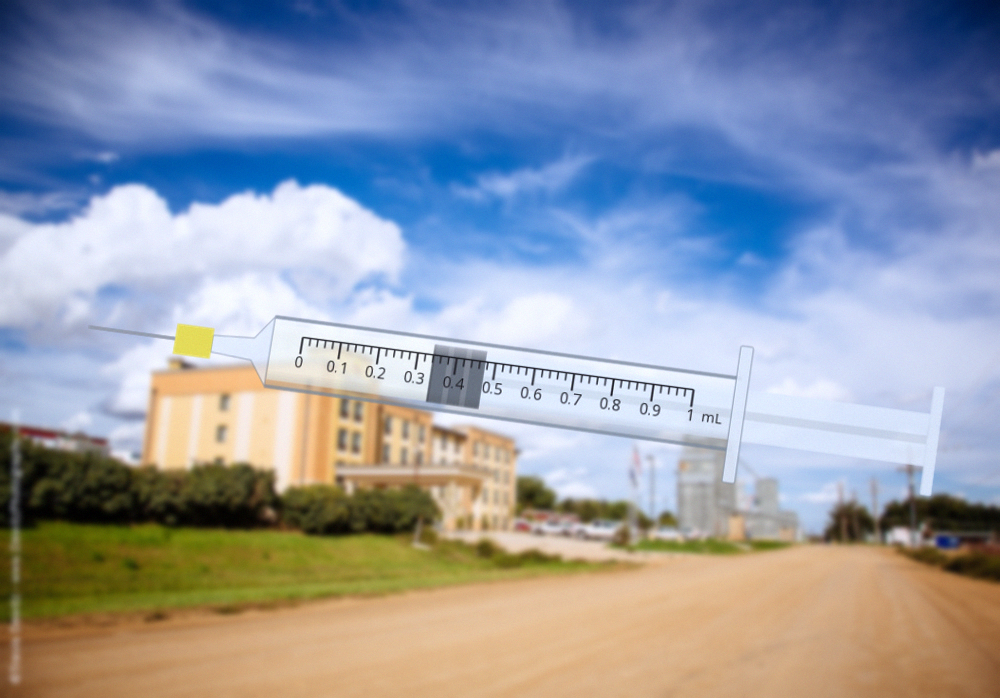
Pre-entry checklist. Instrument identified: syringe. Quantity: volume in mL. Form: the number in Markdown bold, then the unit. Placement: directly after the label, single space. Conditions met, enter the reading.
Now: **0.34** mL
